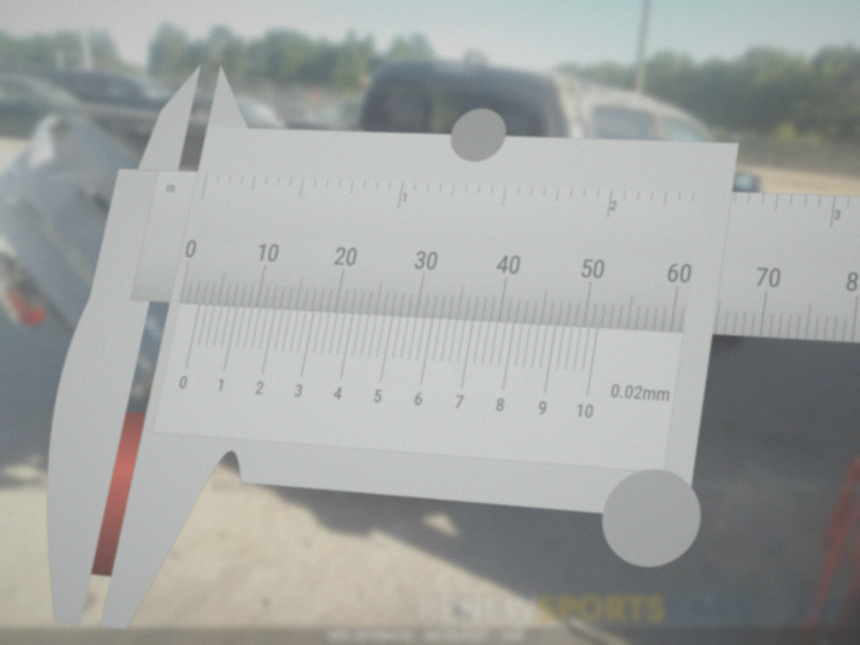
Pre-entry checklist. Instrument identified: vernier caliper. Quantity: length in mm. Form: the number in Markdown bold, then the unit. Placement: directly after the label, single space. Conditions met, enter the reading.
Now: **2.6** mm
